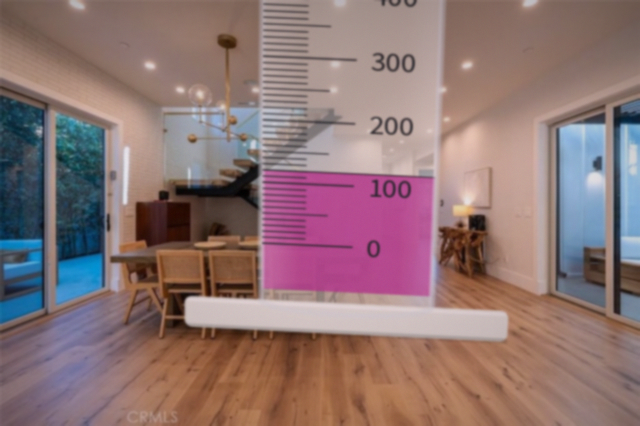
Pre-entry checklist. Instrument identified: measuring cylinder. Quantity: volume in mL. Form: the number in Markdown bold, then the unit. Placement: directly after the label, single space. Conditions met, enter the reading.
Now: **120** mL
